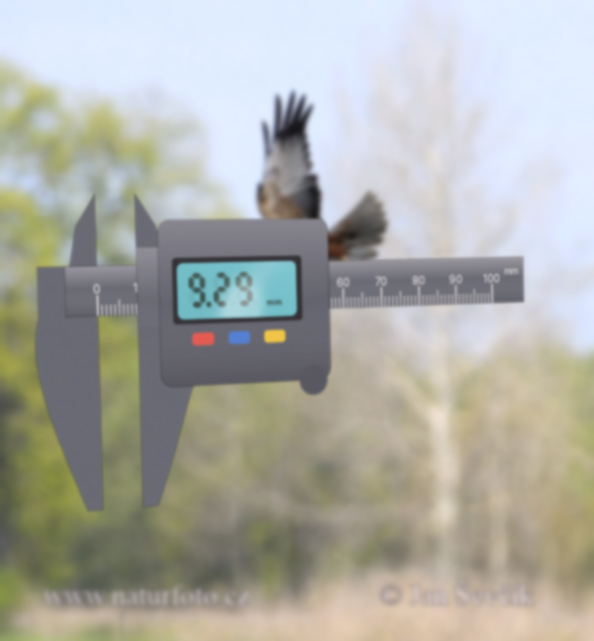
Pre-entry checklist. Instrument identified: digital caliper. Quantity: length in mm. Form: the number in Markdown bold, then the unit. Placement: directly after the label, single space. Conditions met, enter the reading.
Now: **9.29** mm
